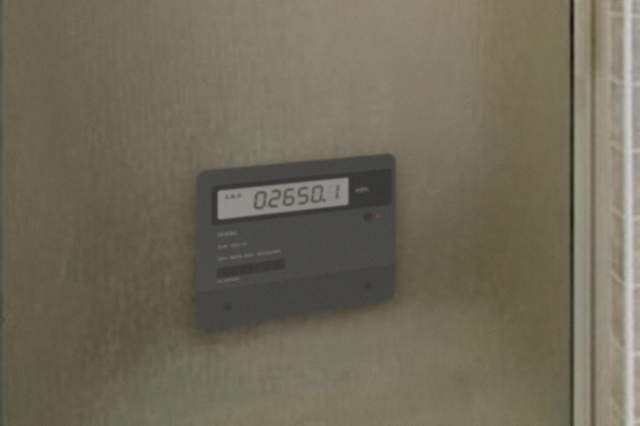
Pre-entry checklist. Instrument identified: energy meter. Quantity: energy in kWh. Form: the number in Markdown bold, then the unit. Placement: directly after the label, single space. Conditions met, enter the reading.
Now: **2650.1** kWh
